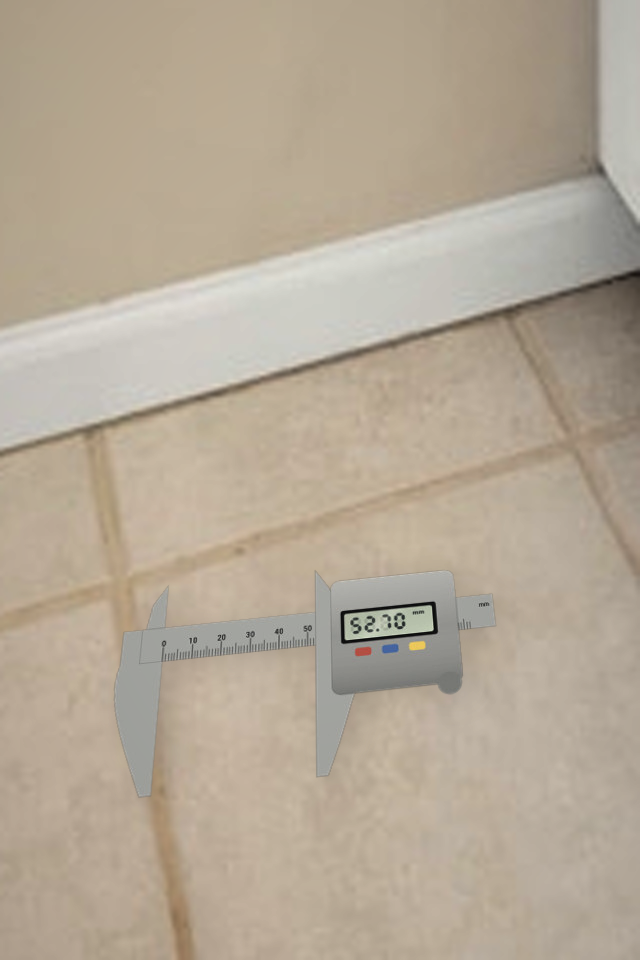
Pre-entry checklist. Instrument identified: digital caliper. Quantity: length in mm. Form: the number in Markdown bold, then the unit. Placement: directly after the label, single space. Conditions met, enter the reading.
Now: **52.70** mm
